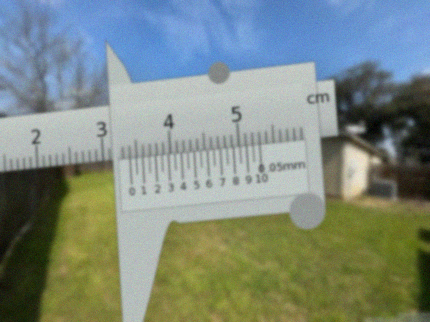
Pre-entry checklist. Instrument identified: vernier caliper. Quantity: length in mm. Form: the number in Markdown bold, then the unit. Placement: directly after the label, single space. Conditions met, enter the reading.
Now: **34.0** mm
